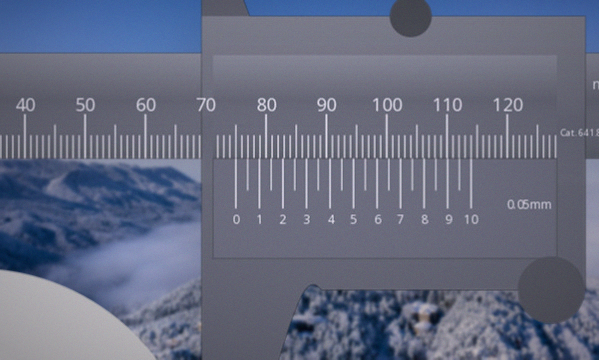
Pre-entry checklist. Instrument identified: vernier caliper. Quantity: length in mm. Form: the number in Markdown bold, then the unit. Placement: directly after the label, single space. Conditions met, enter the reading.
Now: **75.0** mm
